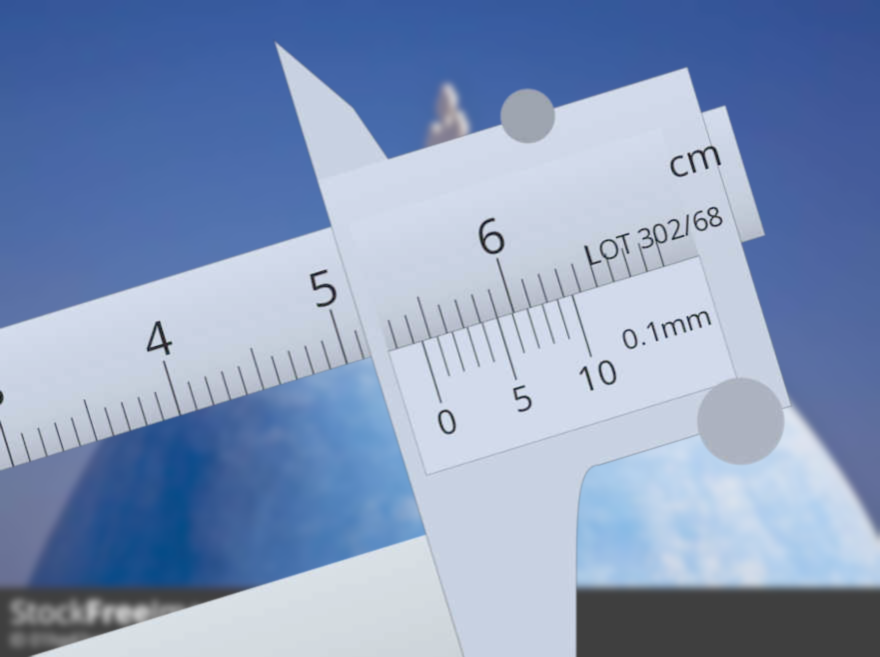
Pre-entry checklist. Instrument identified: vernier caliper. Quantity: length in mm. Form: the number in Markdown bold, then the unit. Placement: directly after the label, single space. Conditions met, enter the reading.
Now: **54.5** mm
